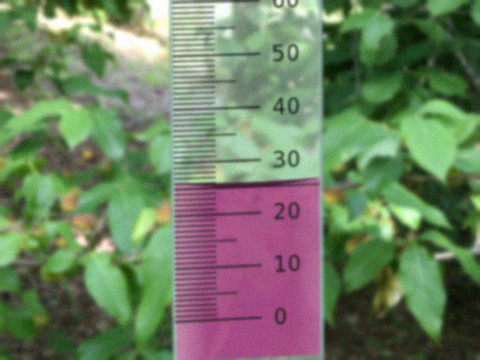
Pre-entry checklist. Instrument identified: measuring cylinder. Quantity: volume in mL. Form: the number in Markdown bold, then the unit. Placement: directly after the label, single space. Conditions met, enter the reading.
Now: **25** mL
